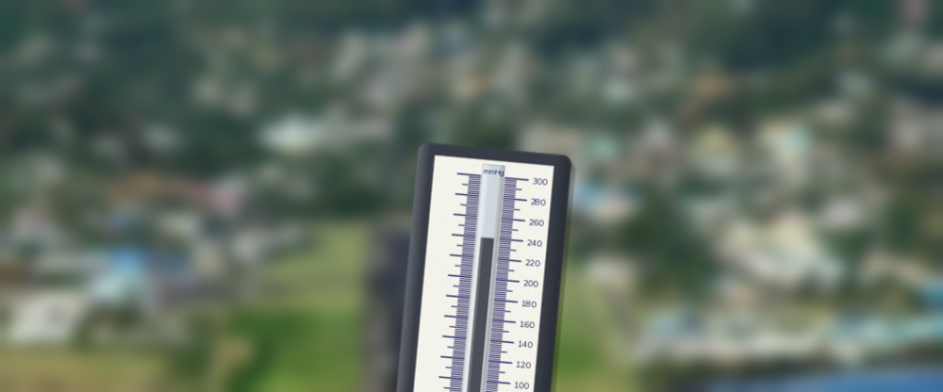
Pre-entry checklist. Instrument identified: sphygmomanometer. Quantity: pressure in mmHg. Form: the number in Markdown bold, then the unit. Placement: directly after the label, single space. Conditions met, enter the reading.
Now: **240** mmHg
